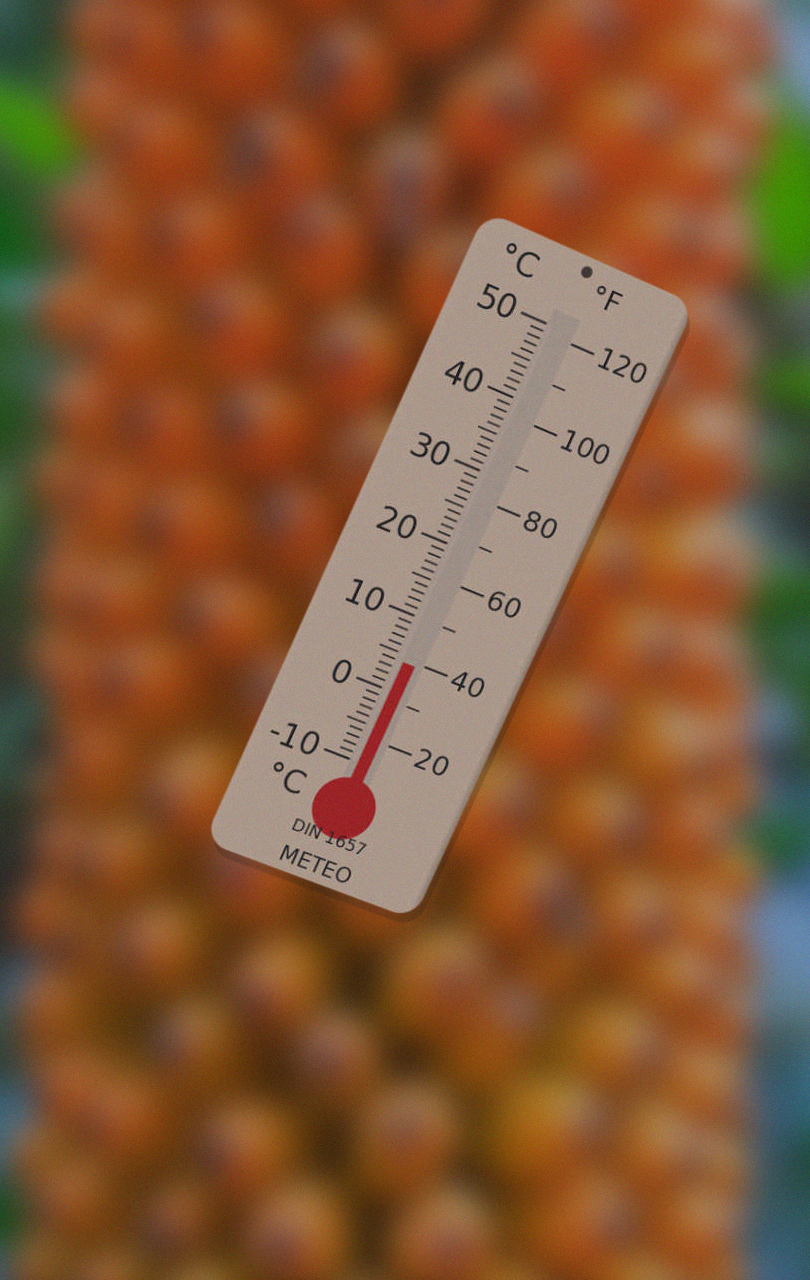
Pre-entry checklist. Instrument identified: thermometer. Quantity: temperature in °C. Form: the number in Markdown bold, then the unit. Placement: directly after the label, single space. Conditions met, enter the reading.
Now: **4** °C
